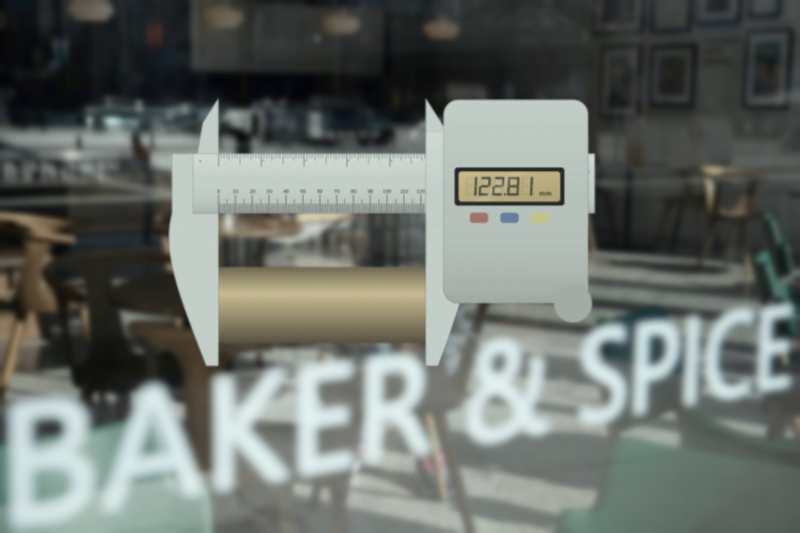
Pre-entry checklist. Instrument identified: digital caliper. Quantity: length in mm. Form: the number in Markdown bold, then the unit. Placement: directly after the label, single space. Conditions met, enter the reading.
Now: **122.81** mm
